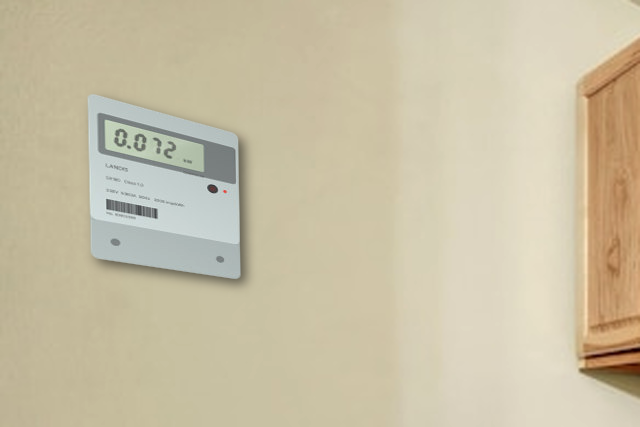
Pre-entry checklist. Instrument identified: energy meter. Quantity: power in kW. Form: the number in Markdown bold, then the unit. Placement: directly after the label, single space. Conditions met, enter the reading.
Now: **0.072** kW
